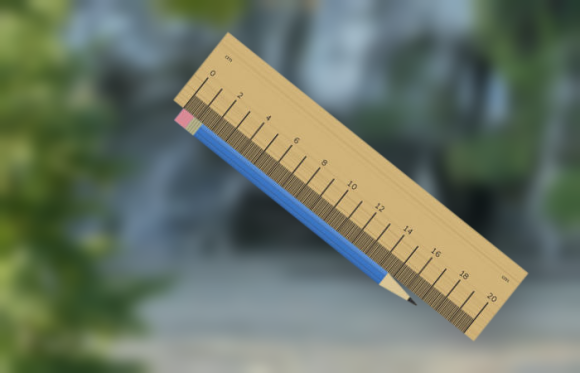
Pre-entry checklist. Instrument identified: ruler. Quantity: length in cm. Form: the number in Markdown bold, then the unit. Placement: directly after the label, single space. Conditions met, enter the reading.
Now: **17** cm
